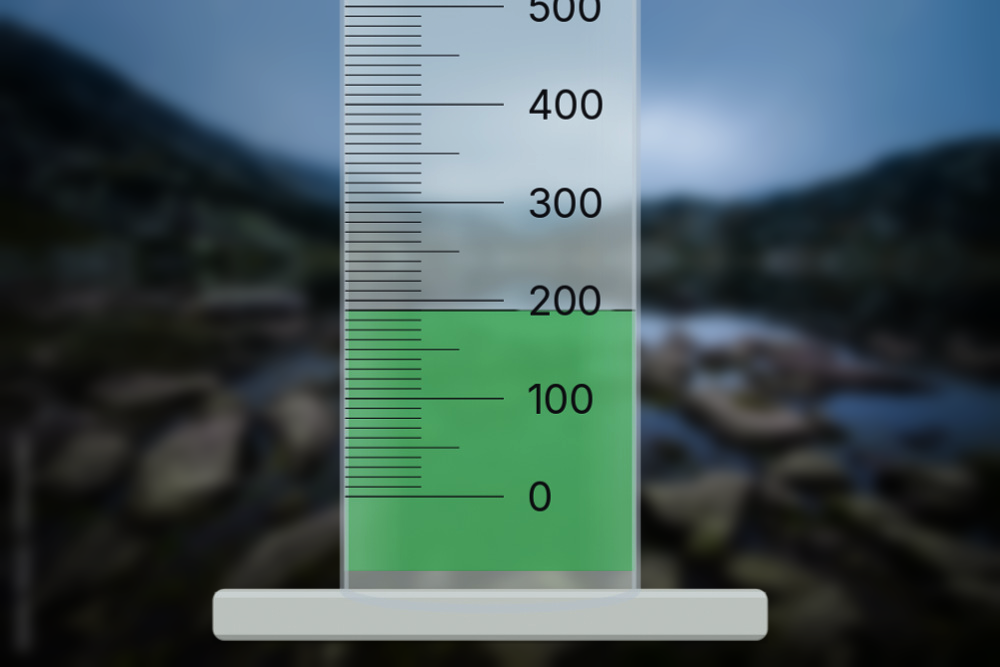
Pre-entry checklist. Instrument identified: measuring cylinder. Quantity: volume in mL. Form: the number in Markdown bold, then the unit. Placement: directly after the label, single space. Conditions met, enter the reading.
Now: **190** mL
